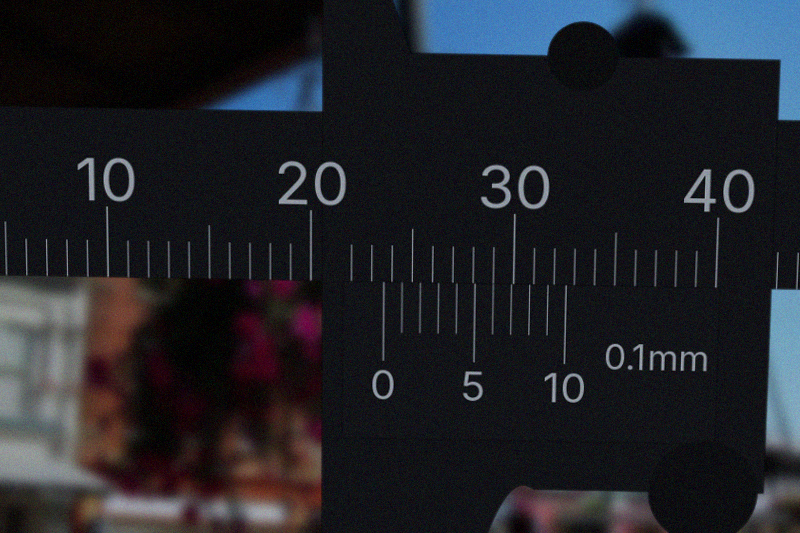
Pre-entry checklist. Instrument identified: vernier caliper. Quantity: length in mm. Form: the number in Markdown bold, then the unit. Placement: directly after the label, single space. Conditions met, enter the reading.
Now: **23.6** mm
